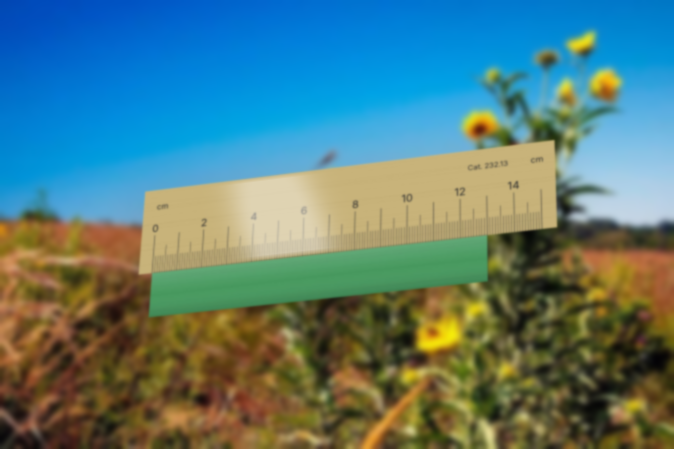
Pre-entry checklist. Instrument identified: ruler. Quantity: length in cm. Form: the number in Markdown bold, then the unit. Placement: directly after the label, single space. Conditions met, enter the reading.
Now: **13** cm
